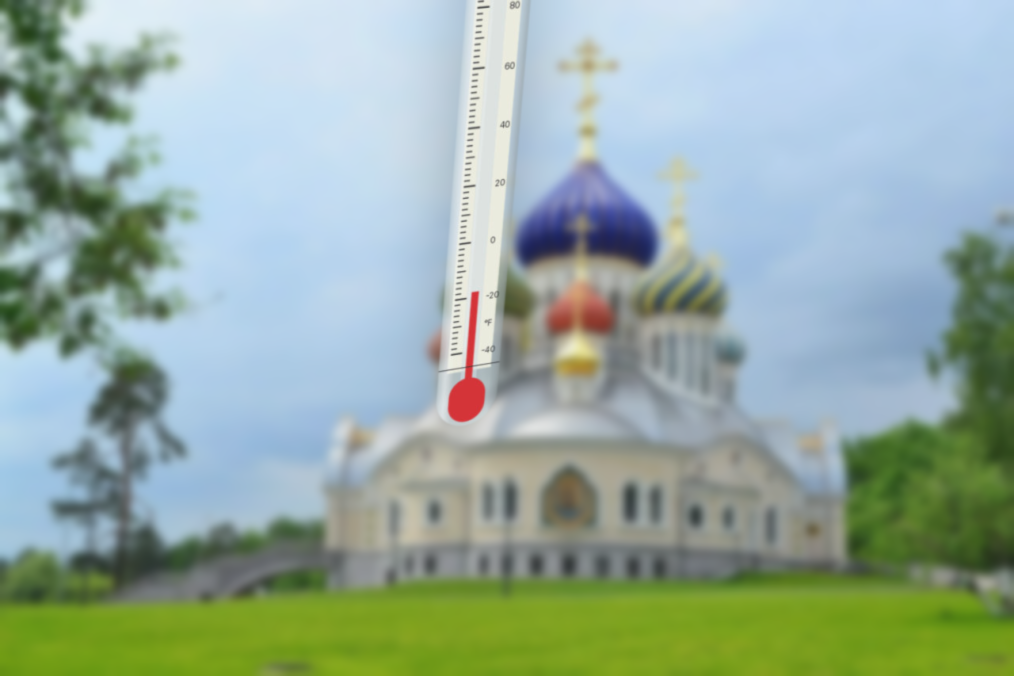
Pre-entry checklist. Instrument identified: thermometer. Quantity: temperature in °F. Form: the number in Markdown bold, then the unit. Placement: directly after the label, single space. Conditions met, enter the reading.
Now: **-18** °F
